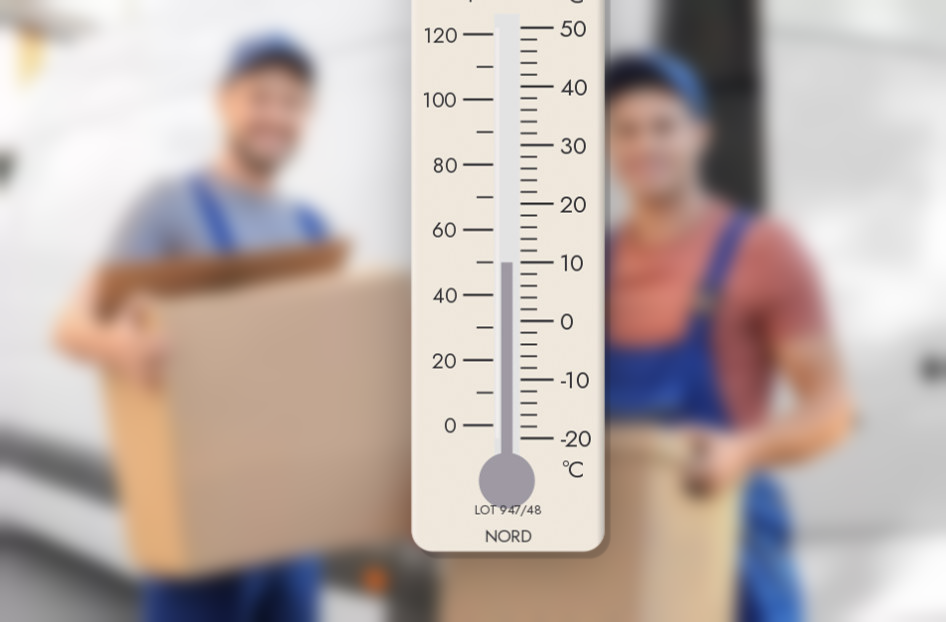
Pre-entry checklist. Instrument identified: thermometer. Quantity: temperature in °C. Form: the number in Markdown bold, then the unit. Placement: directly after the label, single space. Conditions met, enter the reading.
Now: **10** °C
